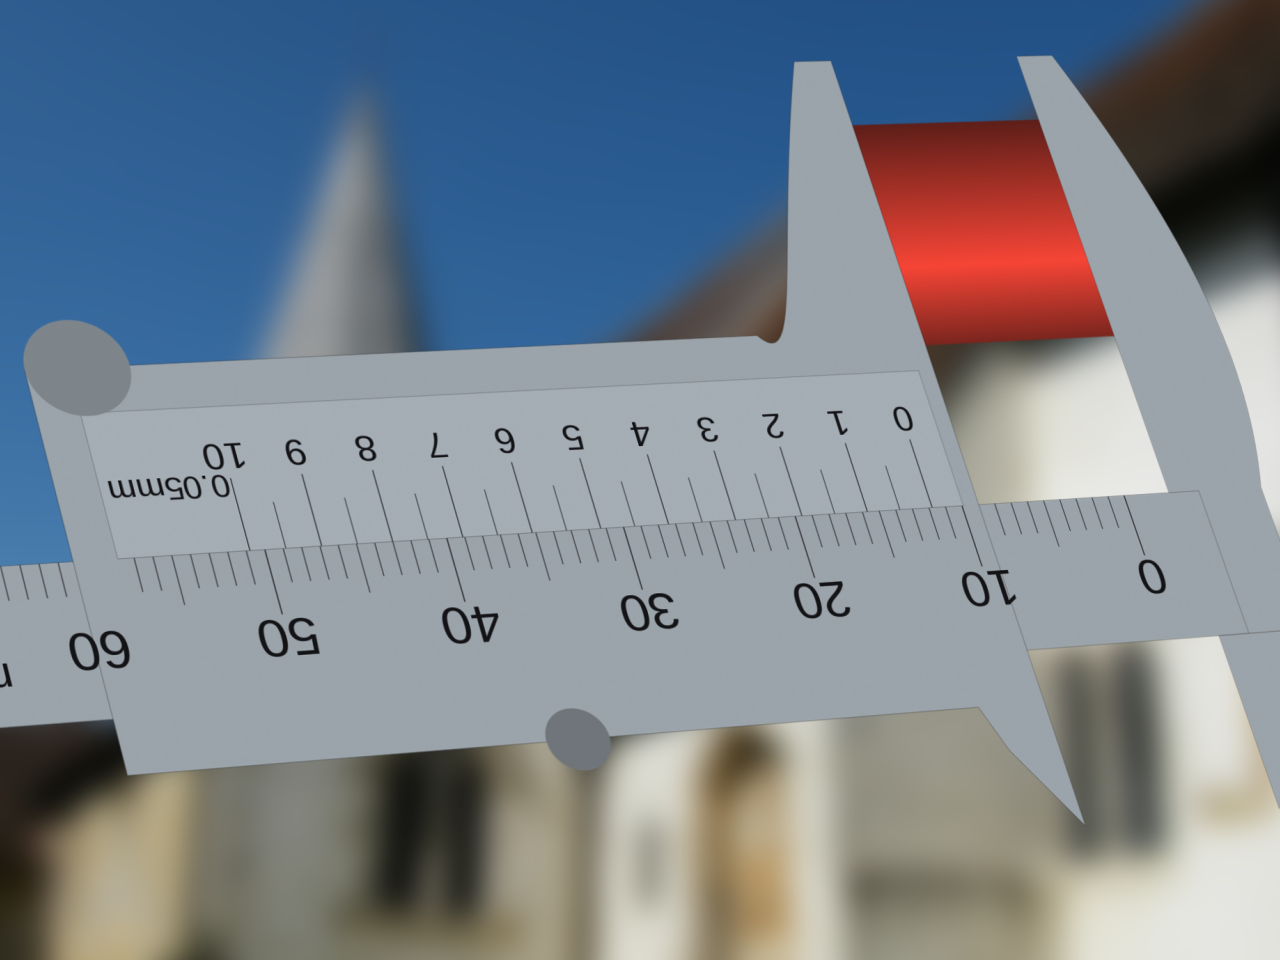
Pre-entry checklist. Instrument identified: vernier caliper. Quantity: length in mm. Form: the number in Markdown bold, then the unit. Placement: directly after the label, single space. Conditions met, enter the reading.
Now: **11.8** mm
